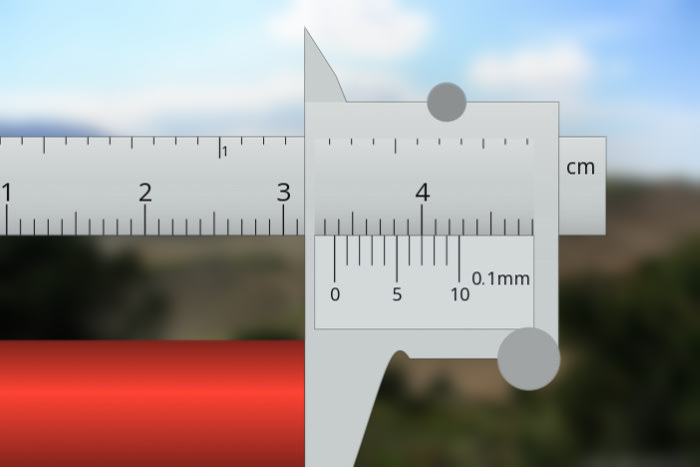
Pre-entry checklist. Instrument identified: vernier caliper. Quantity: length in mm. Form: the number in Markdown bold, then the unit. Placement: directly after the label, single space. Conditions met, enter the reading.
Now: **33.7** mm
